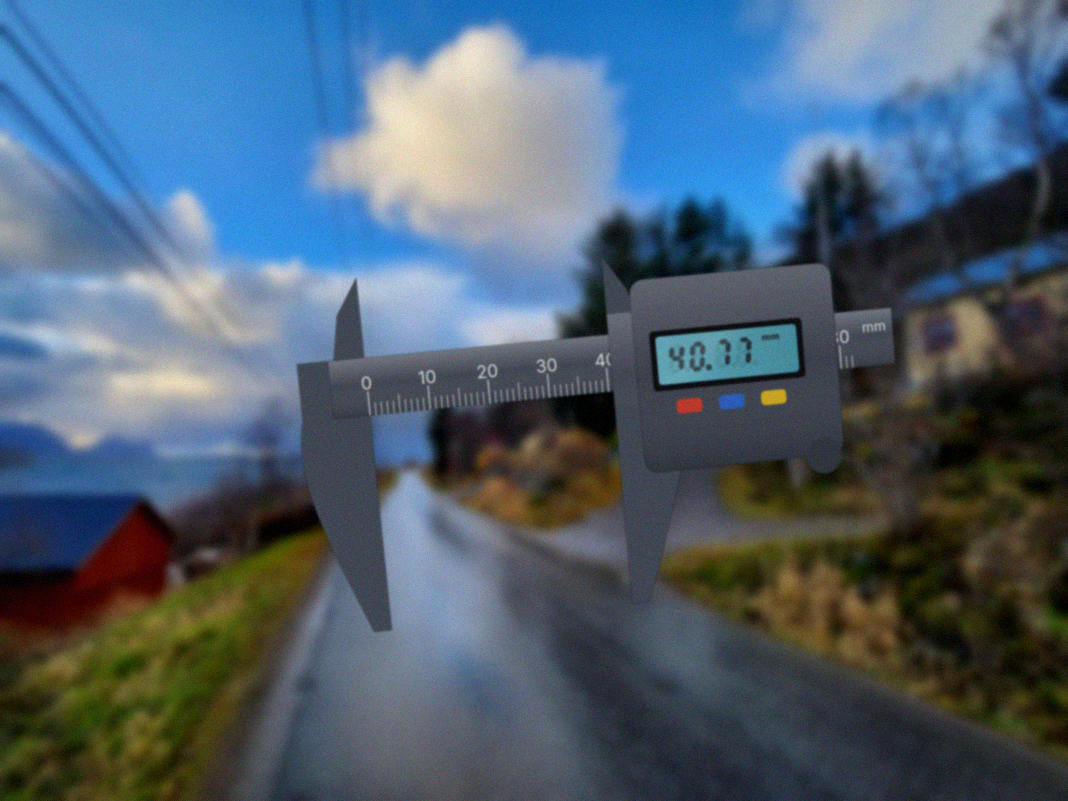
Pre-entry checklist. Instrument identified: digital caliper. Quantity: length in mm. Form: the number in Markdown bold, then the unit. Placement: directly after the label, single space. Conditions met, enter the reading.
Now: **40.77** mm
